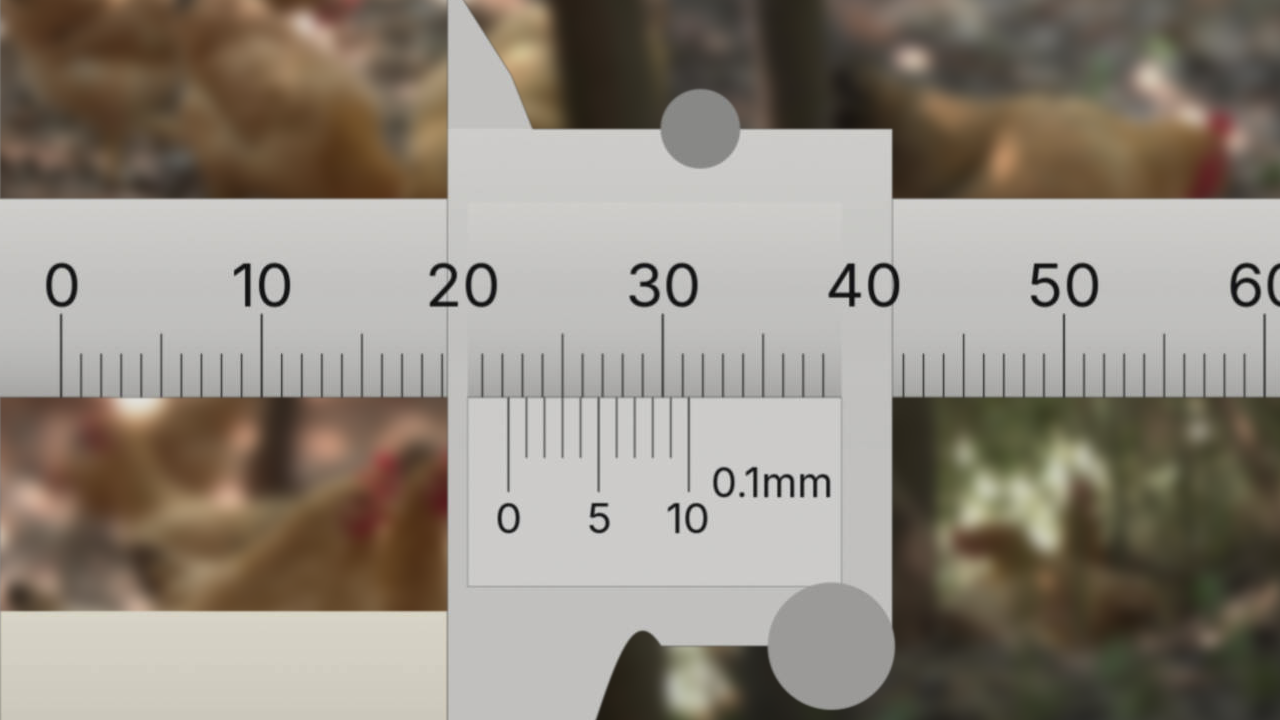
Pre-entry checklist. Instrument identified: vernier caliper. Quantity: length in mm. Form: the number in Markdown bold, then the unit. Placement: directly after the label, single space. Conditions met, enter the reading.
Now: **22.3** mm
